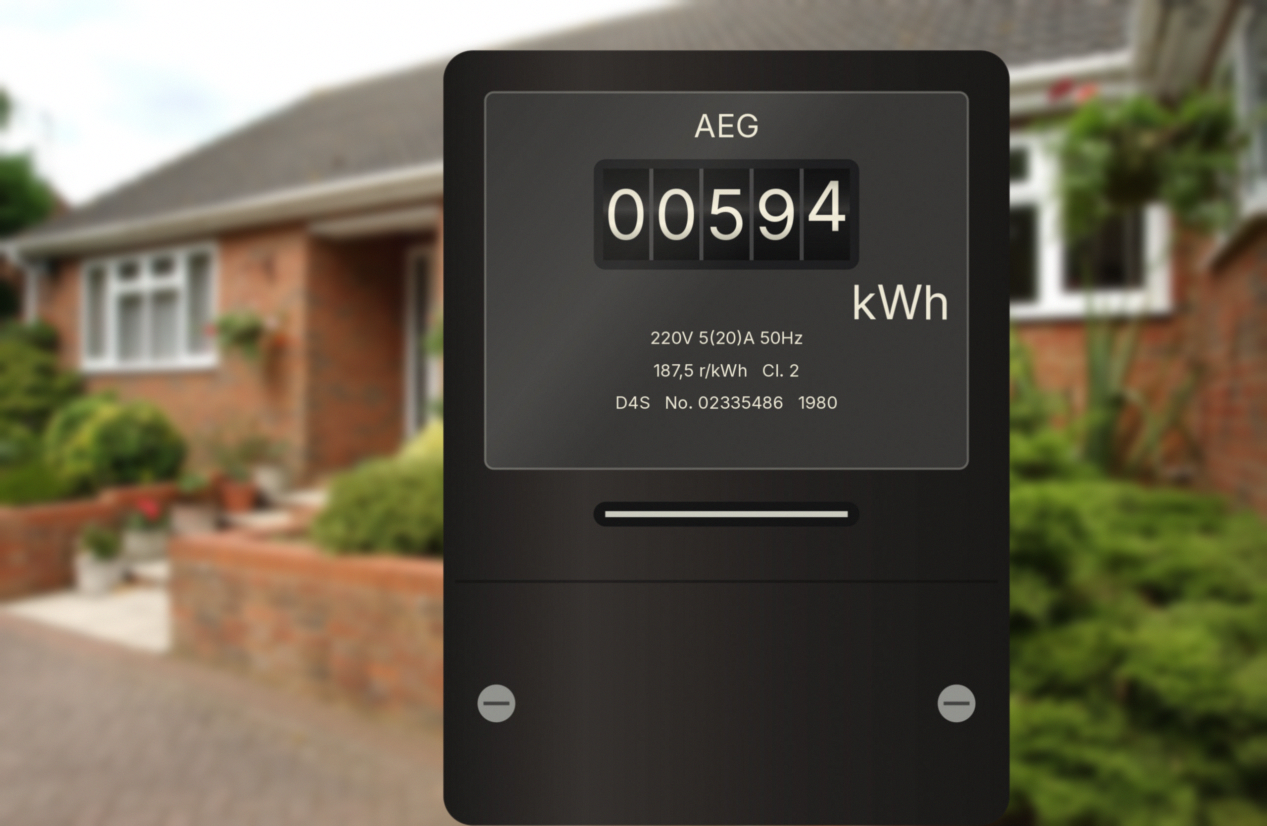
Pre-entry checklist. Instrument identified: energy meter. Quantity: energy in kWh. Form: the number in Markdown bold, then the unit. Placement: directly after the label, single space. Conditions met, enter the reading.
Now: **594** kWh
